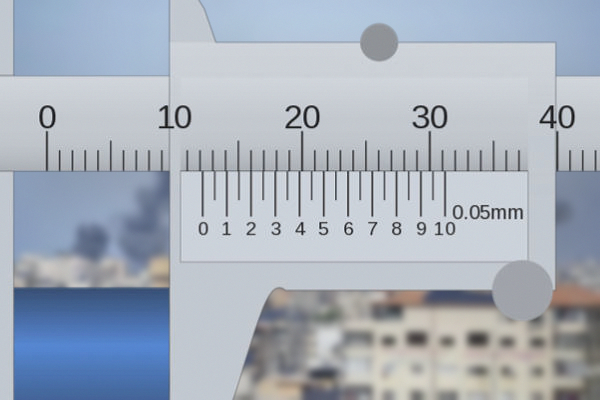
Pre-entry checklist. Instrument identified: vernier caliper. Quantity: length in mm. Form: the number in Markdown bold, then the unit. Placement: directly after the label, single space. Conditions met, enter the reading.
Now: **12.2** mm
